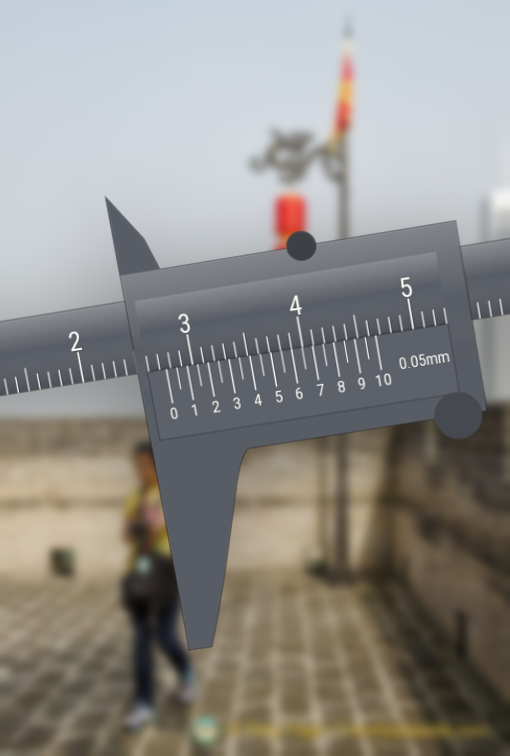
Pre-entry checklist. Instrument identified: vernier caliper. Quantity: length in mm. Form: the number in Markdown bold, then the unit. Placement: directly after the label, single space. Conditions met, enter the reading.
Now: **27.6** mm
